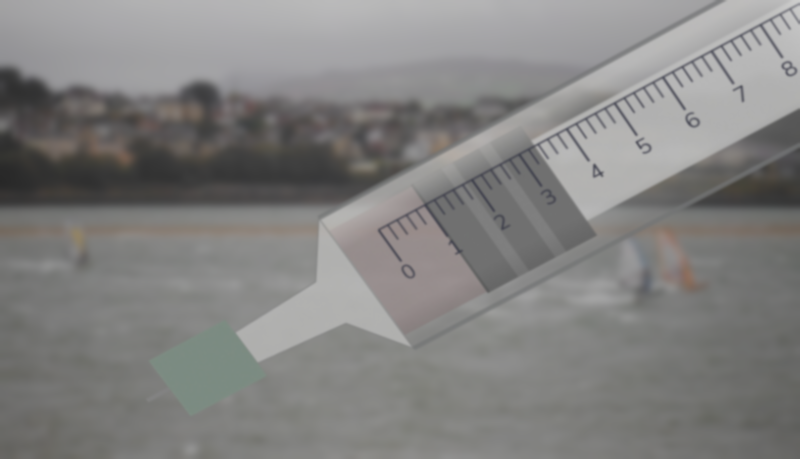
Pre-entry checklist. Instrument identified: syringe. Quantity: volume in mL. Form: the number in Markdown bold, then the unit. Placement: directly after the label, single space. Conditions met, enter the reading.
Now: **1** mL
